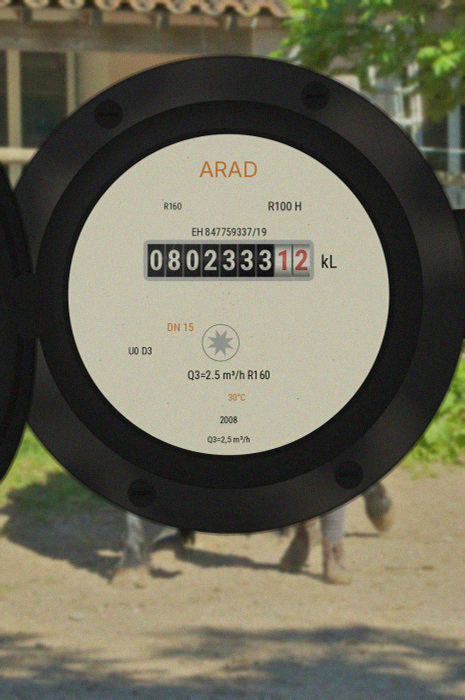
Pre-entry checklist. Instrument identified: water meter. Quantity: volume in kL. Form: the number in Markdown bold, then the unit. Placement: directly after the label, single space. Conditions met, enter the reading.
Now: **802333.12** kL
